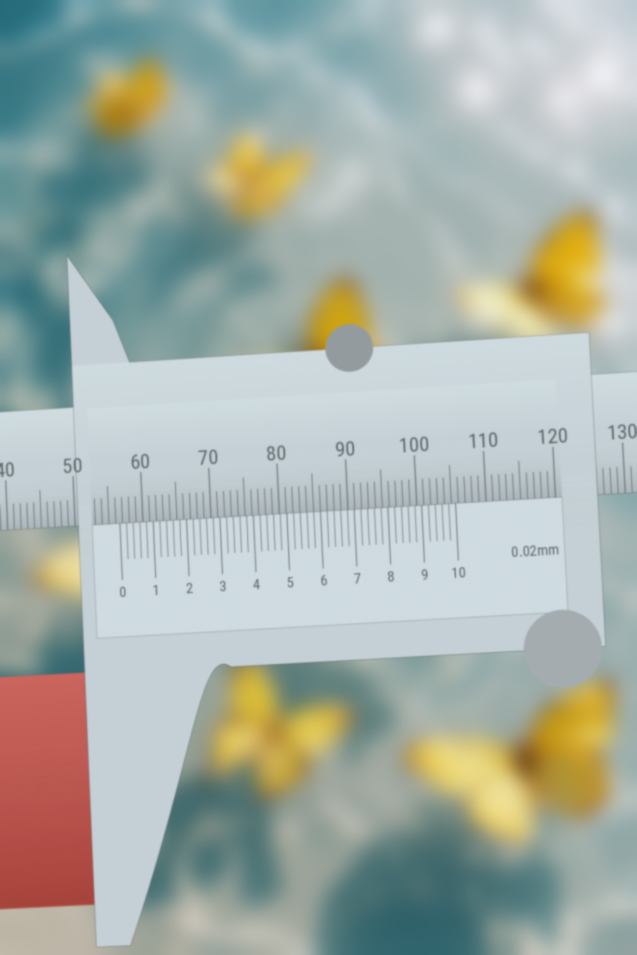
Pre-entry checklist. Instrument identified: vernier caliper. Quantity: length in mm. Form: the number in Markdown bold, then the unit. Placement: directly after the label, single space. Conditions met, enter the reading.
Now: **56.6** mm
